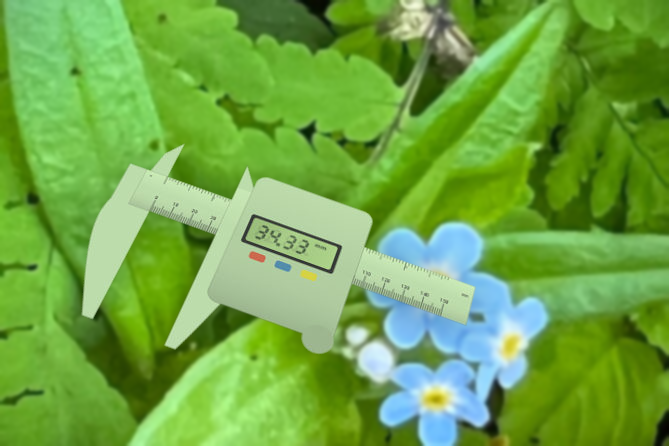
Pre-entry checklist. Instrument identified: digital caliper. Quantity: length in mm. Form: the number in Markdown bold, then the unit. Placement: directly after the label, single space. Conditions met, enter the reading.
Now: **34.33** mm
